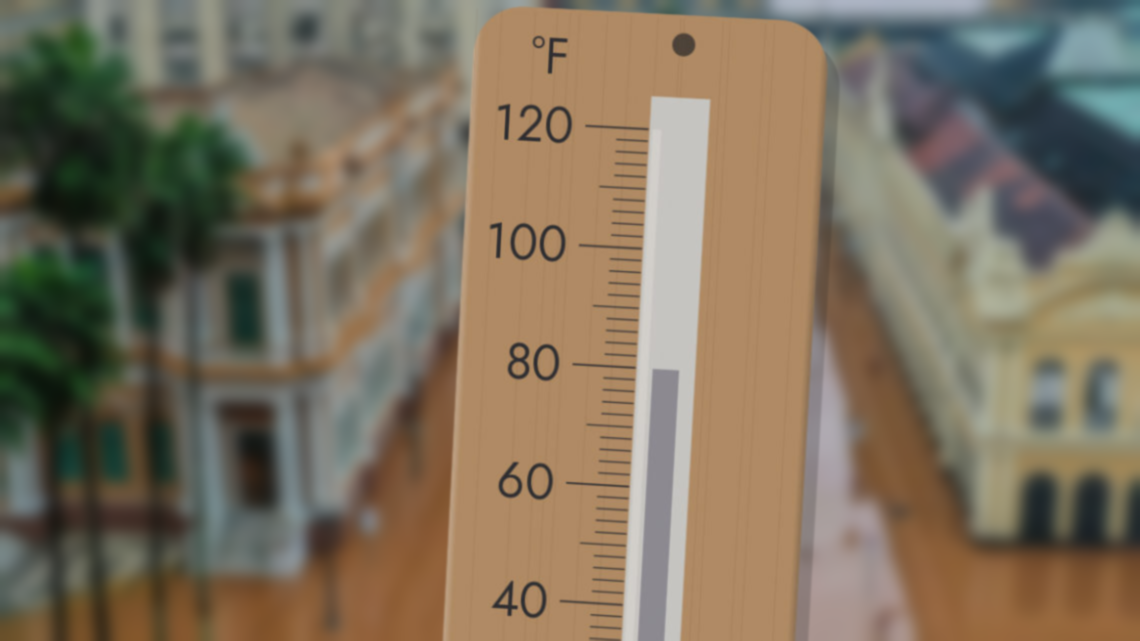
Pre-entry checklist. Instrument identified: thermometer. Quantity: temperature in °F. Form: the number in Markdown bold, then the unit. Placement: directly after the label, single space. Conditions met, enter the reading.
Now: **80** °F
